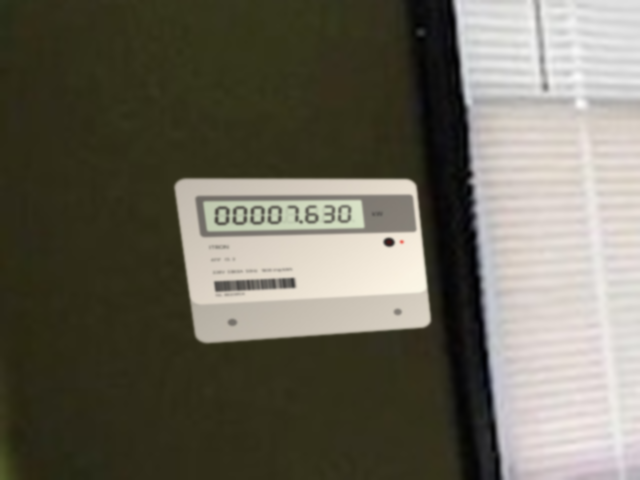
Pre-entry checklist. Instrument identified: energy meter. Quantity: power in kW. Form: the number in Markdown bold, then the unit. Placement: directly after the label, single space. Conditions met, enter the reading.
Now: **7.630** kW
